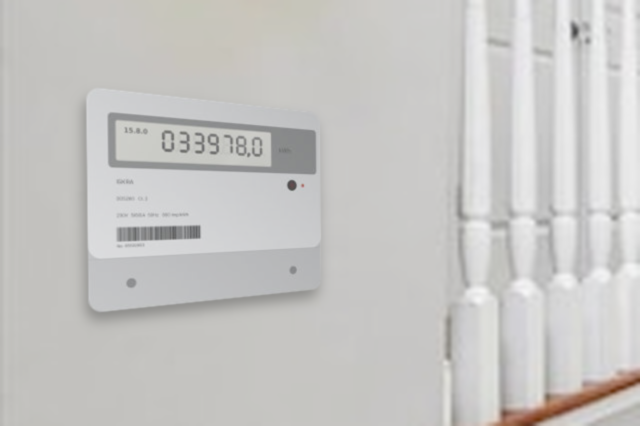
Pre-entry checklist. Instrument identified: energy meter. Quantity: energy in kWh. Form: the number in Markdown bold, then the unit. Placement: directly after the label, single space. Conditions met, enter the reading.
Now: **33978.0** kWh
